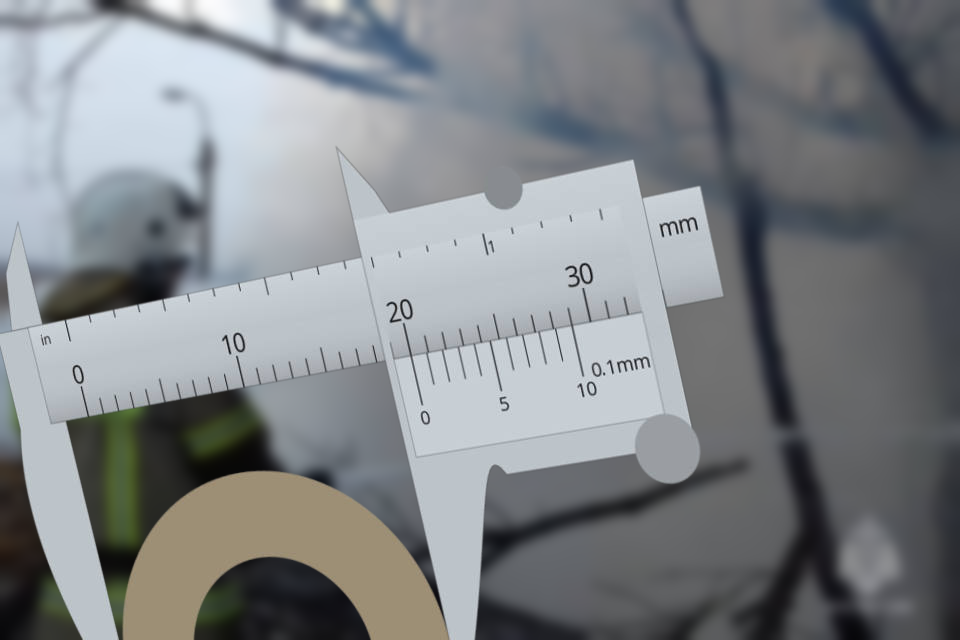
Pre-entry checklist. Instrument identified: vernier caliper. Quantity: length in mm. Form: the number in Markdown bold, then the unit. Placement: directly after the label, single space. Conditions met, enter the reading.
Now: **20.0** mm
